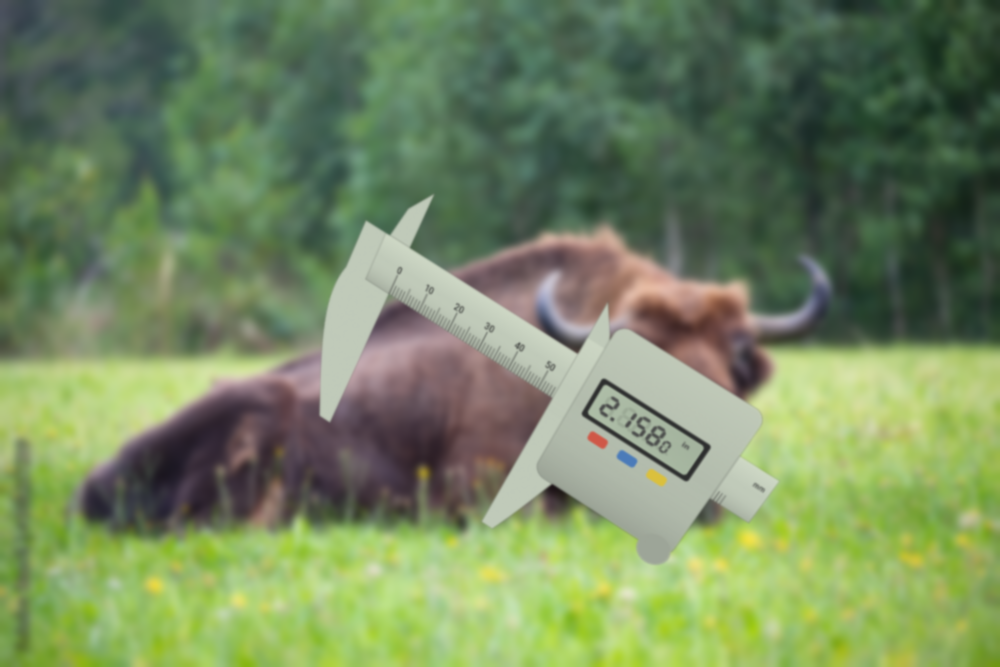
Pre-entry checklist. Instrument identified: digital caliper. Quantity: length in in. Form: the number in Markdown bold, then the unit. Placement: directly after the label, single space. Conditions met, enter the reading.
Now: **2.1580** in
